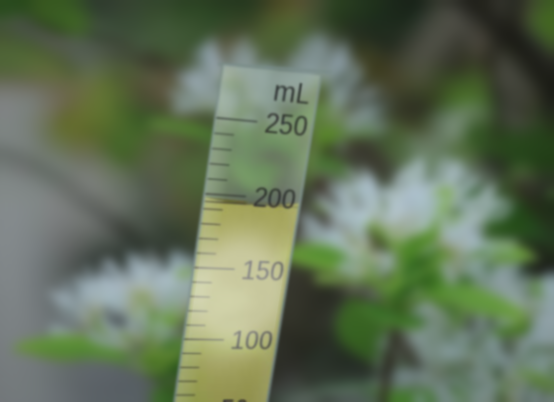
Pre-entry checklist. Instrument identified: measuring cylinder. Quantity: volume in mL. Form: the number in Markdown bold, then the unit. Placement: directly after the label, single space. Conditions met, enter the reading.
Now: **195** mL
